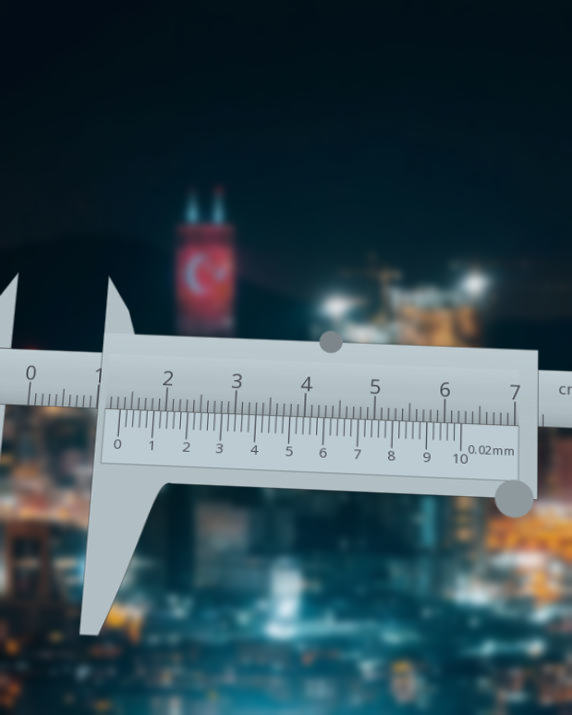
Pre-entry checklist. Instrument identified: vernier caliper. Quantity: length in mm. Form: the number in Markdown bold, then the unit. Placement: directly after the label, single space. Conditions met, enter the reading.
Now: **13.4** mm
